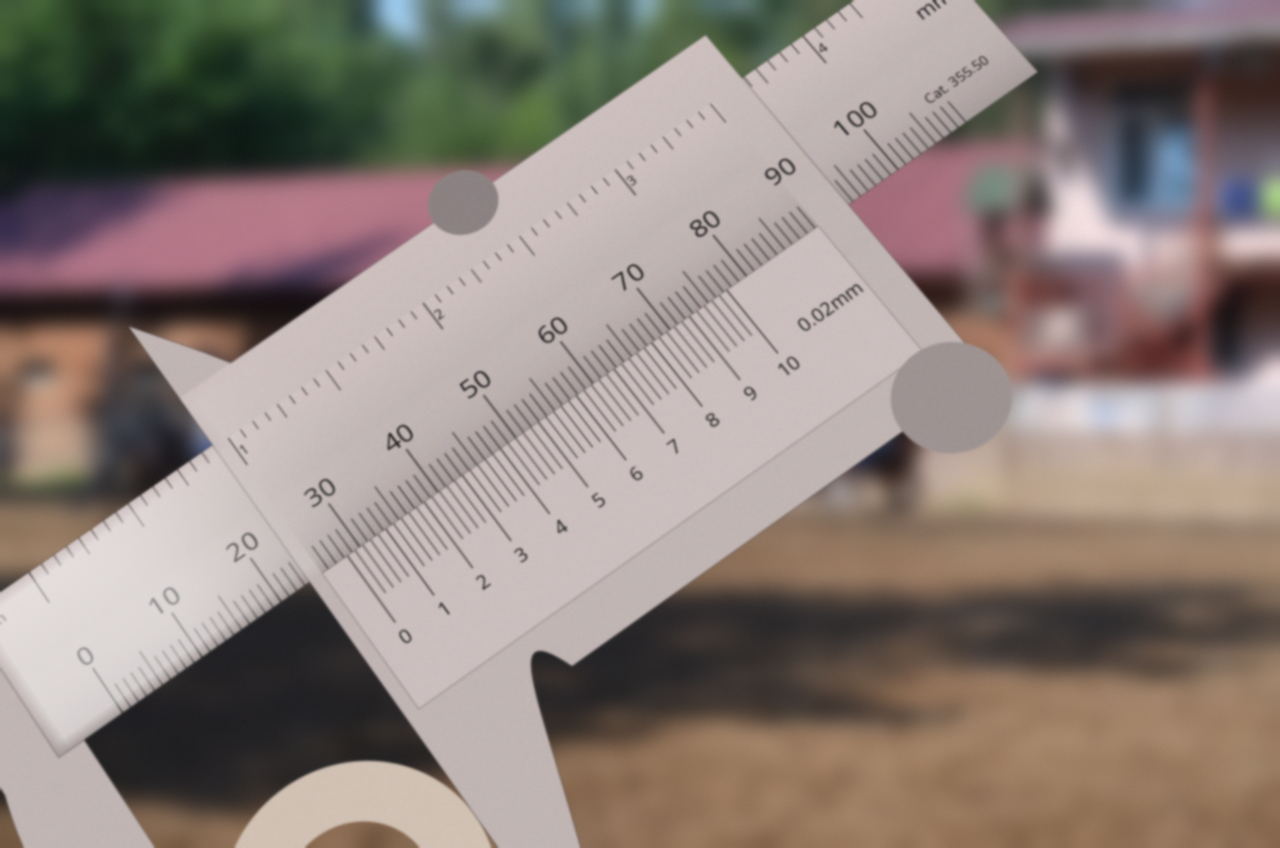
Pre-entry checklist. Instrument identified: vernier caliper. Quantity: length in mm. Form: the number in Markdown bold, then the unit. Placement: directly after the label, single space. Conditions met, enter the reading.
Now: **28.4** mm
